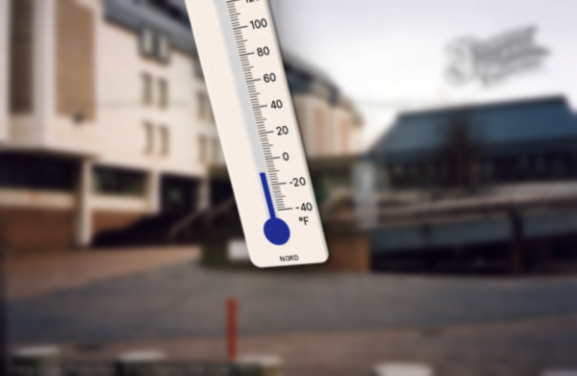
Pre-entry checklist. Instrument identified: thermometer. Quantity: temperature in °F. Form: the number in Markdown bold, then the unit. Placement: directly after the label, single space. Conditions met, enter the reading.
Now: **-10** °F
